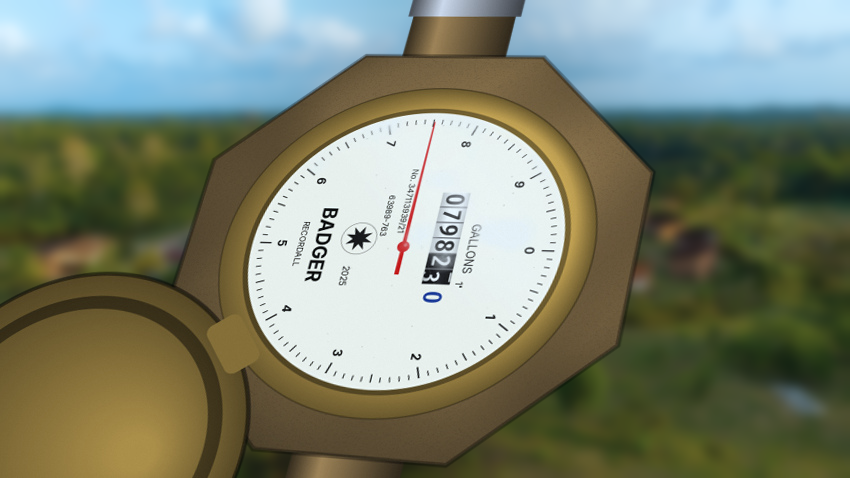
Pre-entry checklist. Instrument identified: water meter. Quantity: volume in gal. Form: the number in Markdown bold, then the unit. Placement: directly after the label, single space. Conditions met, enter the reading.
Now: **798227.5** gal
